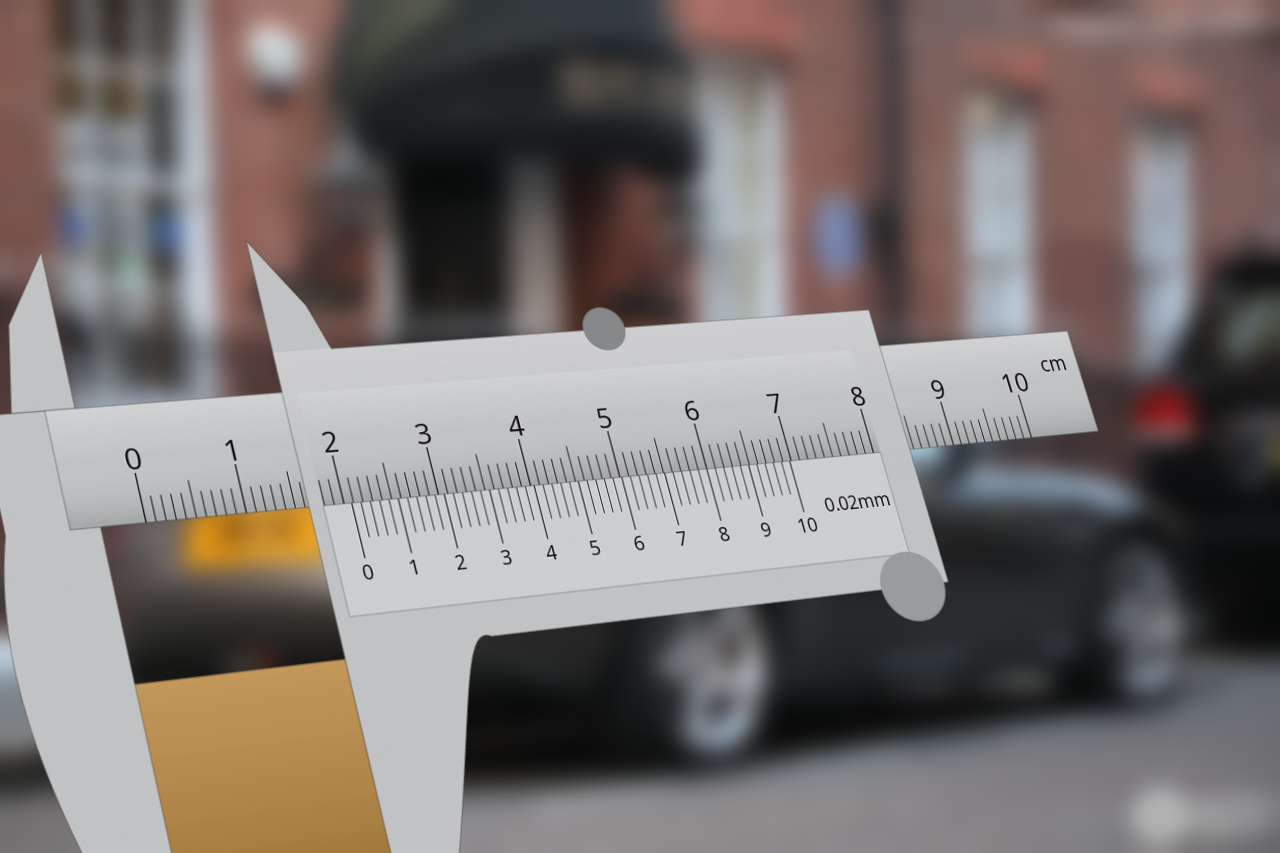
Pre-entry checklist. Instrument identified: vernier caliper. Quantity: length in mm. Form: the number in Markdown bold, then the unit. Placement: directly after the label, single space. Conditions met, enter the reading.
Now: **20.8** mm
